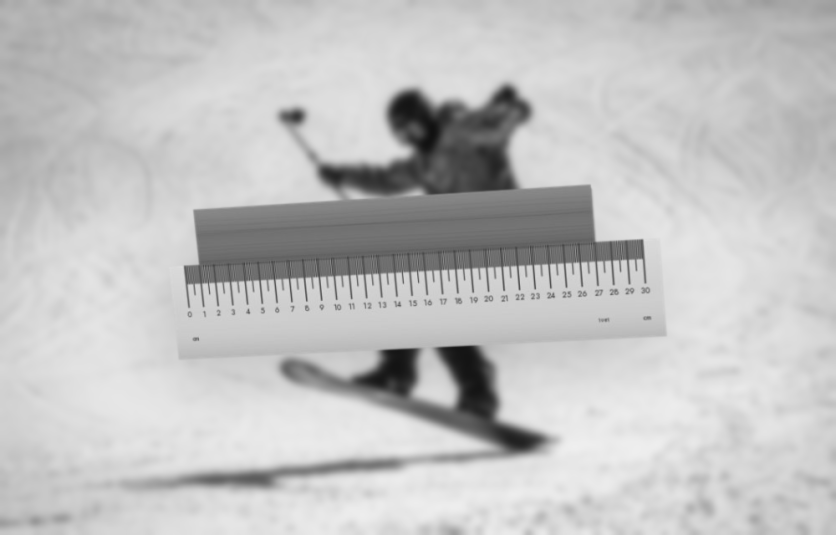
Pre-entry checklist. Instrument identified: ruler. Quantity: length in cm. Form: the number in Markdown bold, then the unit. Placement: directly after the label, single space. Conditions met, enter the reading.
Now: **26** cm
